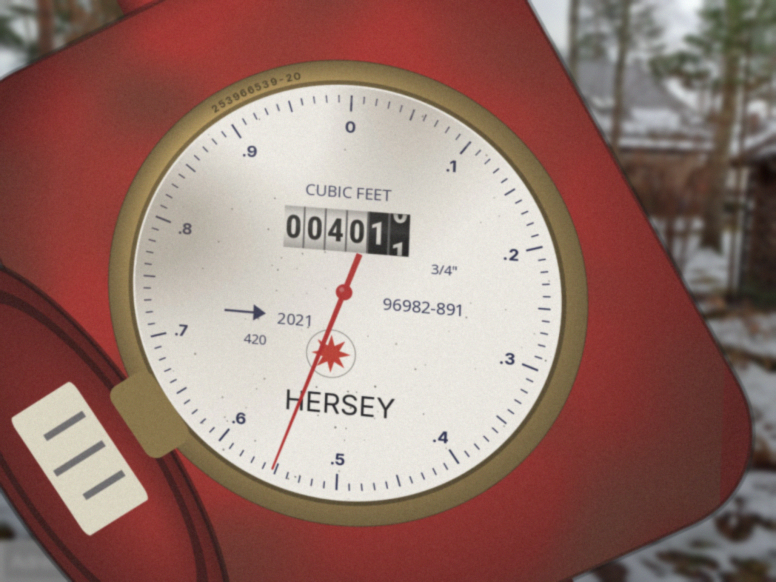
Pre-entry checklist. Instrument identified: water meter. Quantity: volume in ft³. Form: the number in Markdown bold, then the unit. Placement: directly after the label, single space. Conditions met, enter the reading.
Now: **4010.55** ft³
